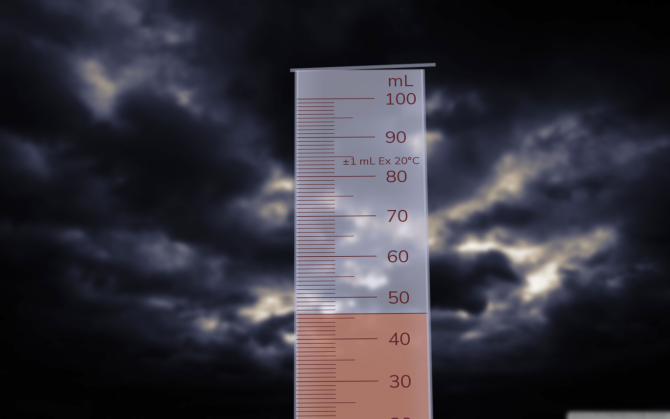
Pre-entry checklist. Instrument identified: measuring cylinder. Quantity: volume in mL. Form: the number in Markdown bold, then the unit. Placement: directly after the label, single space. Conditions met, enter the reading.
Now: **46** mL
